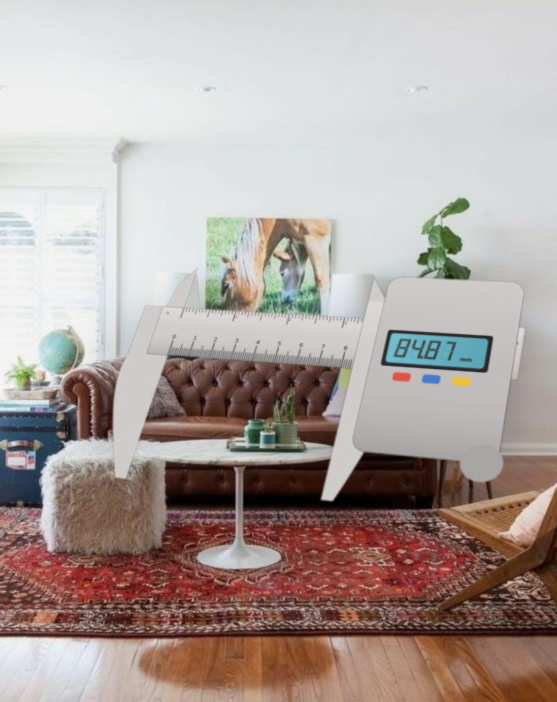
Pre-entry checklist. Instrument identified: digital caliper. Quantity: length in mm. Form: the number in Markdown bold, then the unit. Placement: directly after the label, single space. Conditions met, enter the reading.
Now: **84.87** mm
